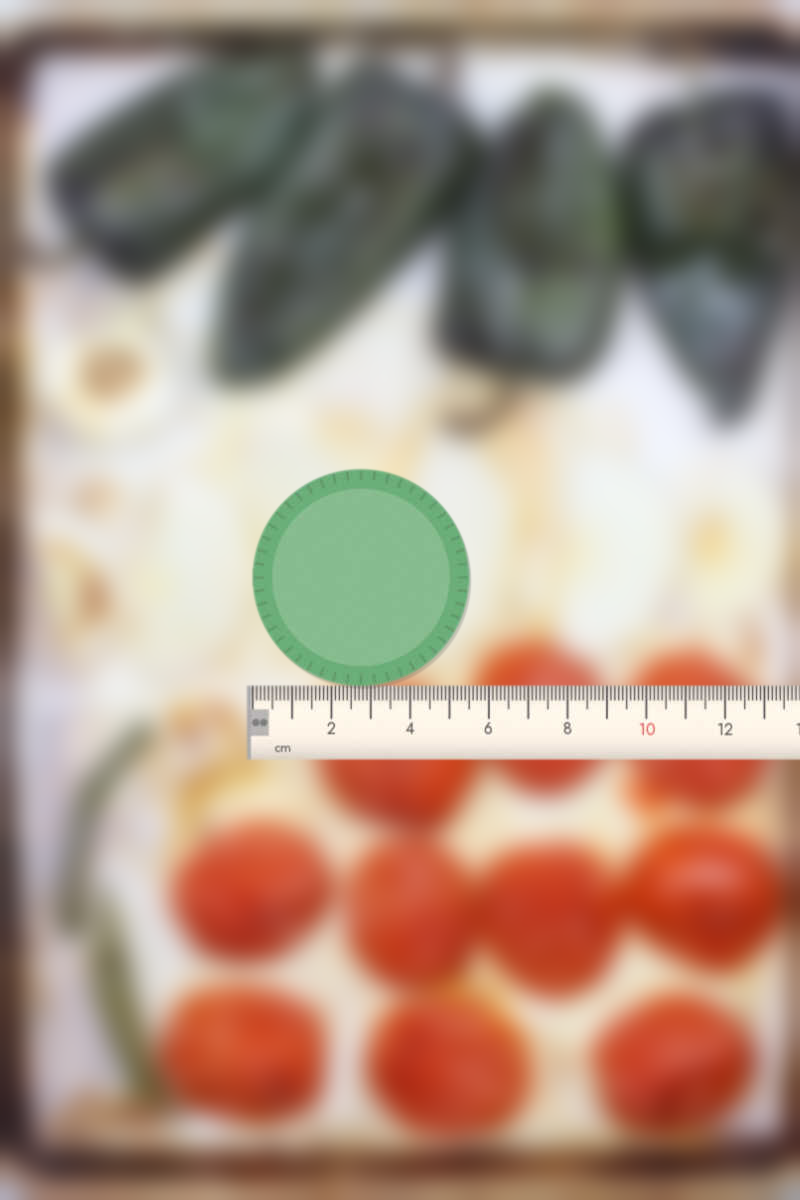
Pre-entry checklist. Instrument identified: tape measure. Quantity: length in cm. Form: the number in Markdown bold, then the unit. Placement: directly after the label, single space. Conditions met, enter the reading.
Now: **5.5** cm
